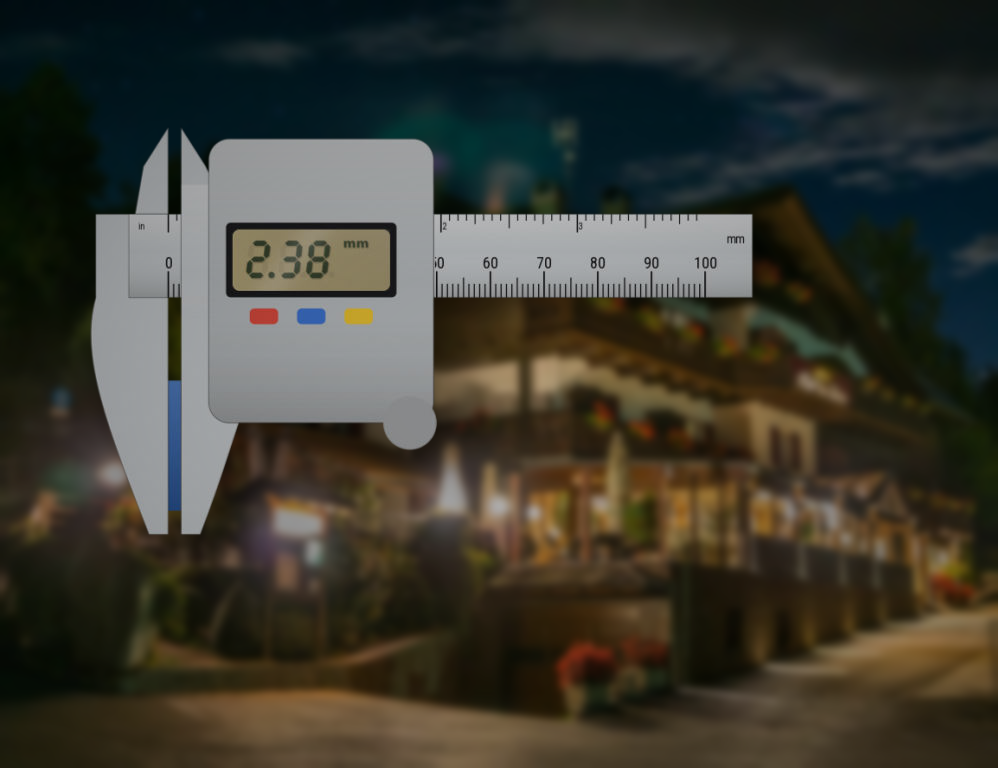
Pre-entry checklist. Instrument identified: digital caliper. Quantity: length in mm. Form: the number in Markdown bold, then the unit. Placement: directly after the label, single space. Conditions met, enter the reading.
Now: **2.38** mm
